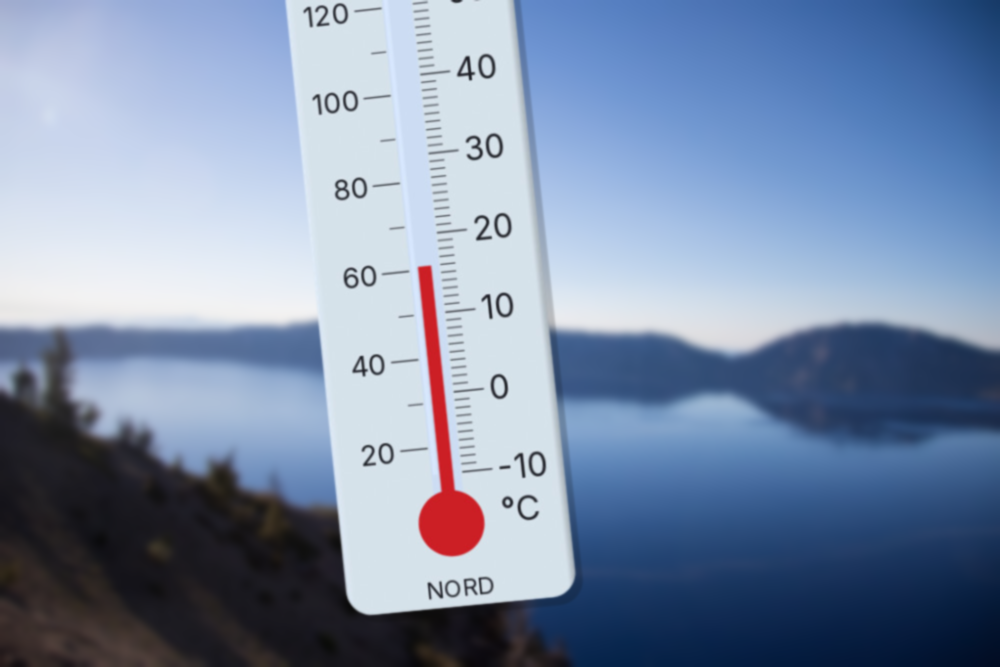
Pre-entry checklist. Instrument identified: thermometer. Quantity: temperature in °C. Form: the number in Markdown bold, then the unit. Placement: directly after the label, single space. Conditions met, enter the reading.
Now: **16** °C
